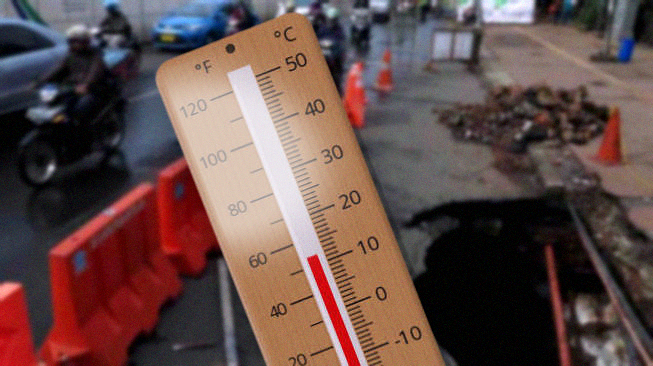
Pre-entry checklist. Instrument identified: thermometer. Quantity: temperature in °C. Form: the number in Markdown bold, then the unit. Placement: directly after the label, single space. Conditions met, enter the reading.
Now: **12** °C
